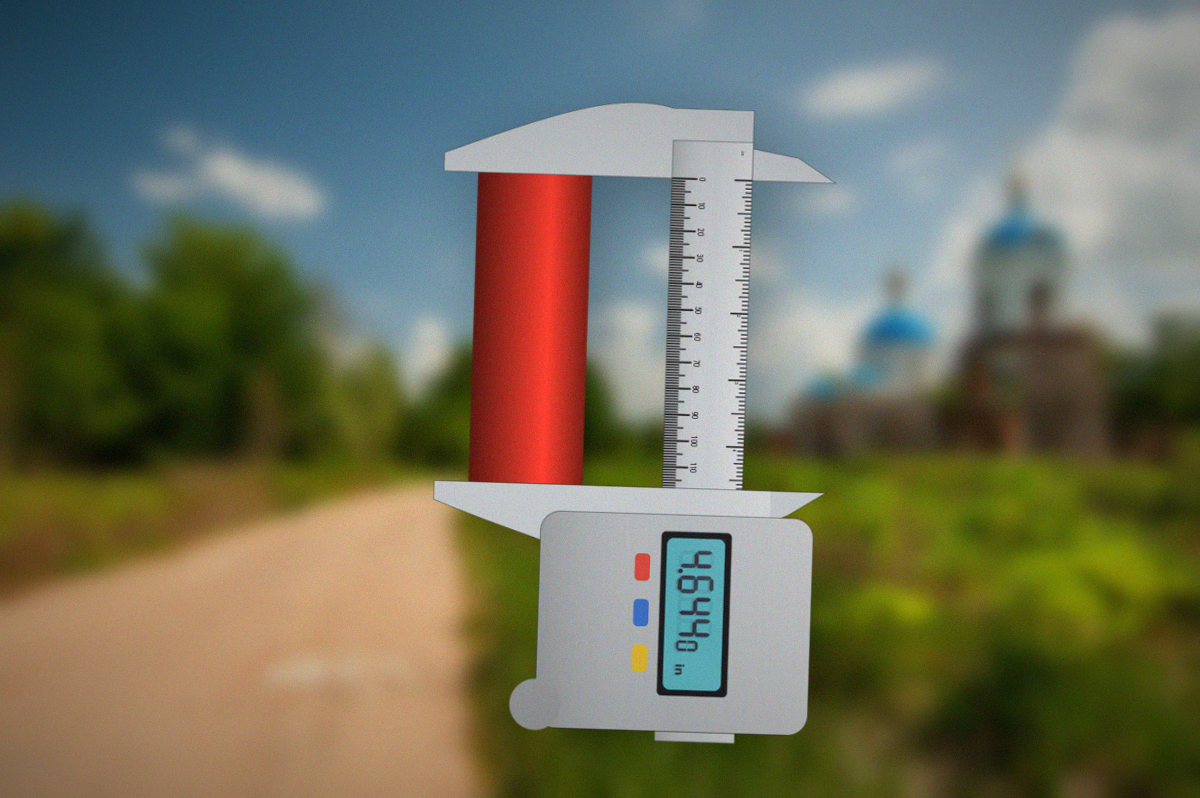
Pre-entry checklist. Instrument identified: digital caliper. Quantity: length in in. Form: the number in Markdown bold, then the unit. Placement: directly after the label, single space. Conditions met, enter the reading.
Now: **4.6440** in
